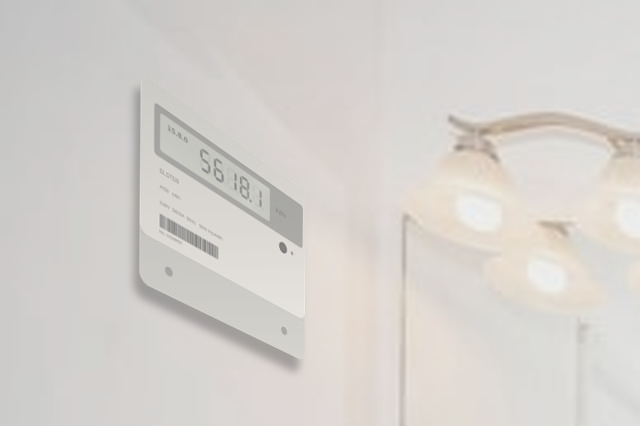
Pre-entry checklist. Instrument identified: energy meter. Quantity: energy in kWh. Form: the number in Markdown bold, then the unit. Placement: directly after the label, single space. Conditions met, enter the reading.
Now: **5618.1** kWh
